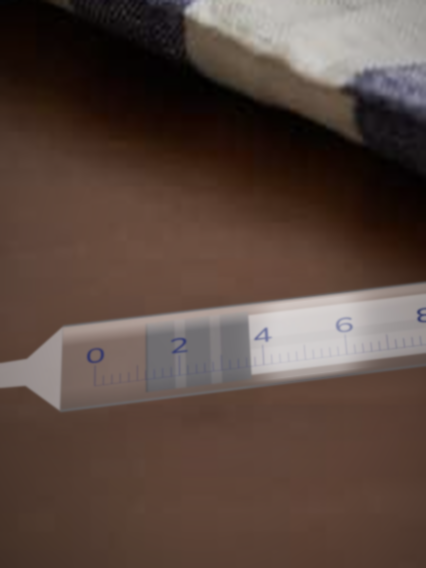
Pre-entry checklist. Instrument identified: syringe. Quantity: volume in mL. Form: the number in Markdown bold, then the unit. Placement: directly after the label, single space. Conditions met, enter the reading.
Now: **1.2** mL
